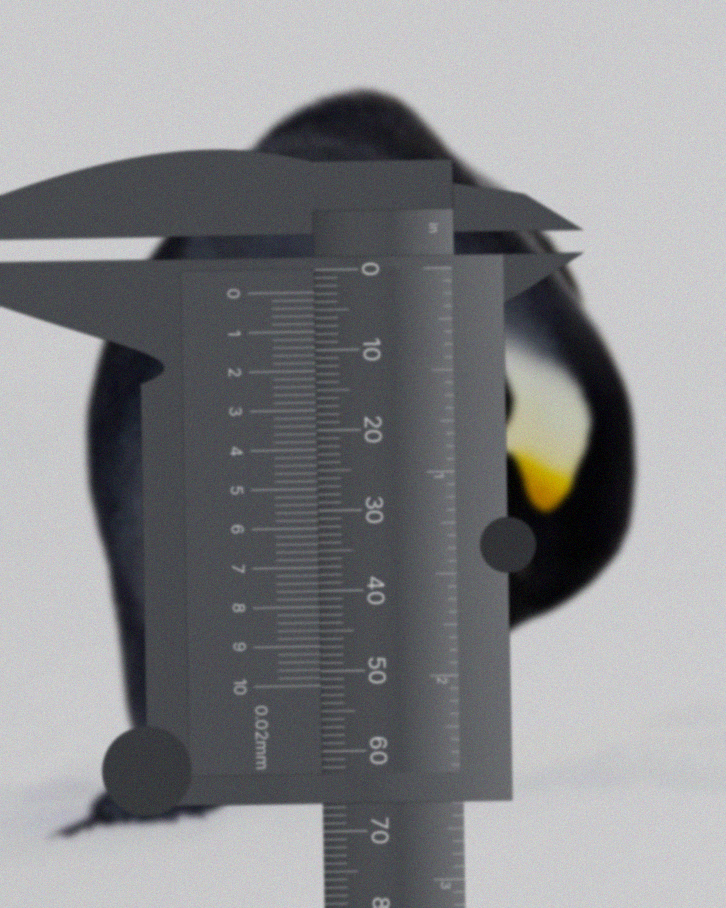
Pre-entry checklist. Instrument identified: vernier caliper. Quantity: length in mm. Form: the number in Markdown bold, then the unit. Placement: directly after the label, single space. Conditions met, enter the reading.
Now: **2.8** mm
